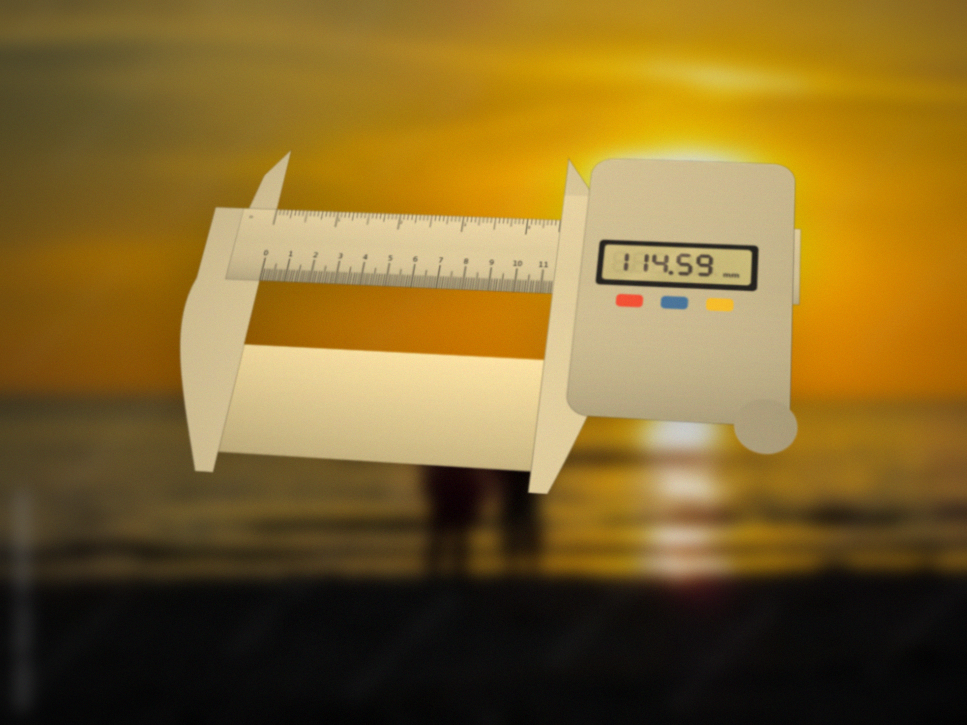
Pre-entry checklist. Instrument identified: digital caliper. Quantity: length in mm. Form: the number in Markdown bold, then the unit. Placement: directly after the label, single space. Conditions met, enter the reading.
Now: **114.59** mm
